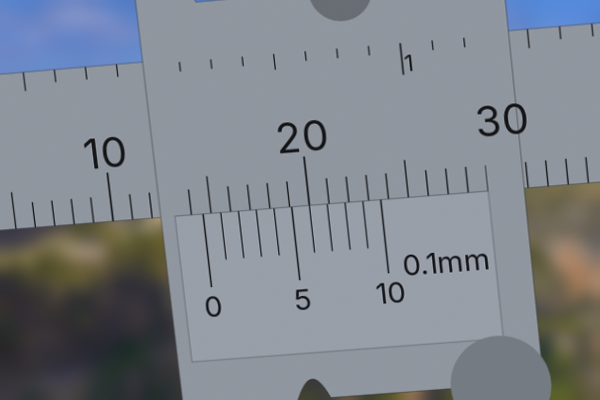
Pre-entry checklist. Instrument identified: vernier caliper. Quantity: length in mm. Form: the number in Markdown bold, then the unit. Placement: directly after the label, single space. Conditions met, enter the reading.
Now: **14.6** mm
